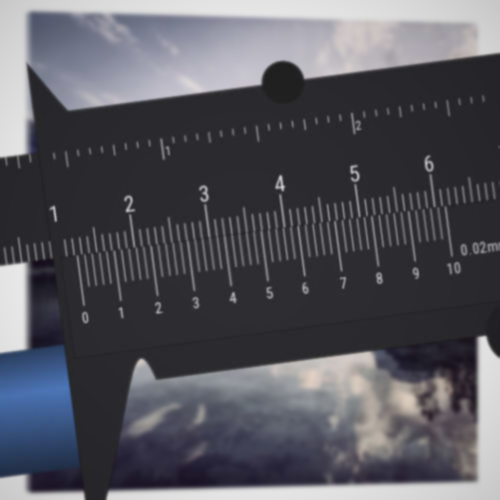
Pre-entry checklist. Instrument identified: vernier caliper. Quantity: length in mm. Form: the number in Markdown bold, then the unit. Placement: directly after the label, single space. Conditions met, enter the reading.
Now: **12.4** mm
